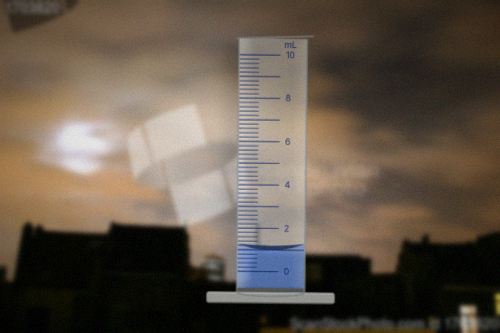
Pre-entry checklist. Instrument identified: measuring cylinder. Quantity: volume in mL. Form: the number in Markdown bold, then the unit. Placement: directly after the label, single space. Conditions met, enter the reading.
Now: **1** mL
